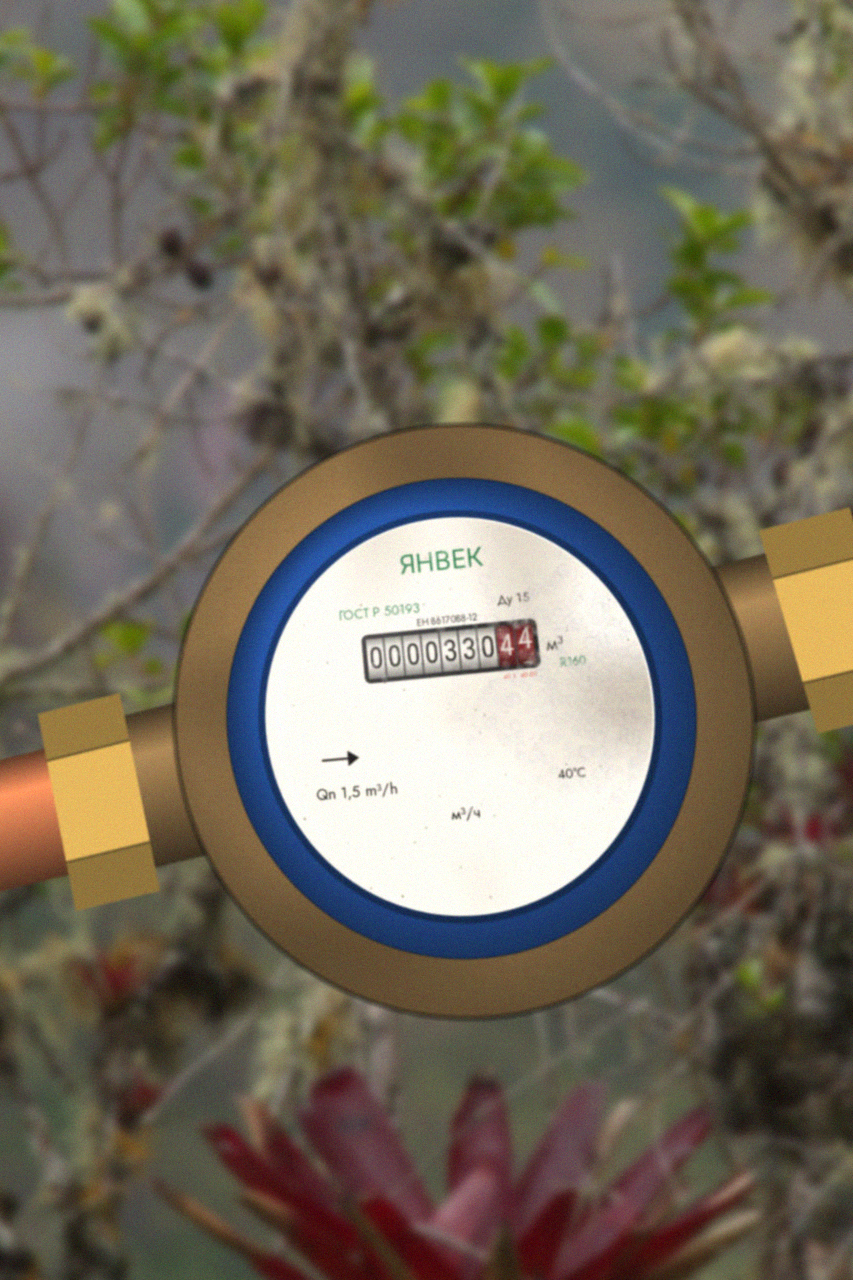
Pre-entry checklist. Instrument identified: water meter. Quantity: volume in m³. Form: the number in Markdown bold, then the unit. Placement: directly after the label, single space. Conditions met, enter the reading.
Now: **330.44** m³
